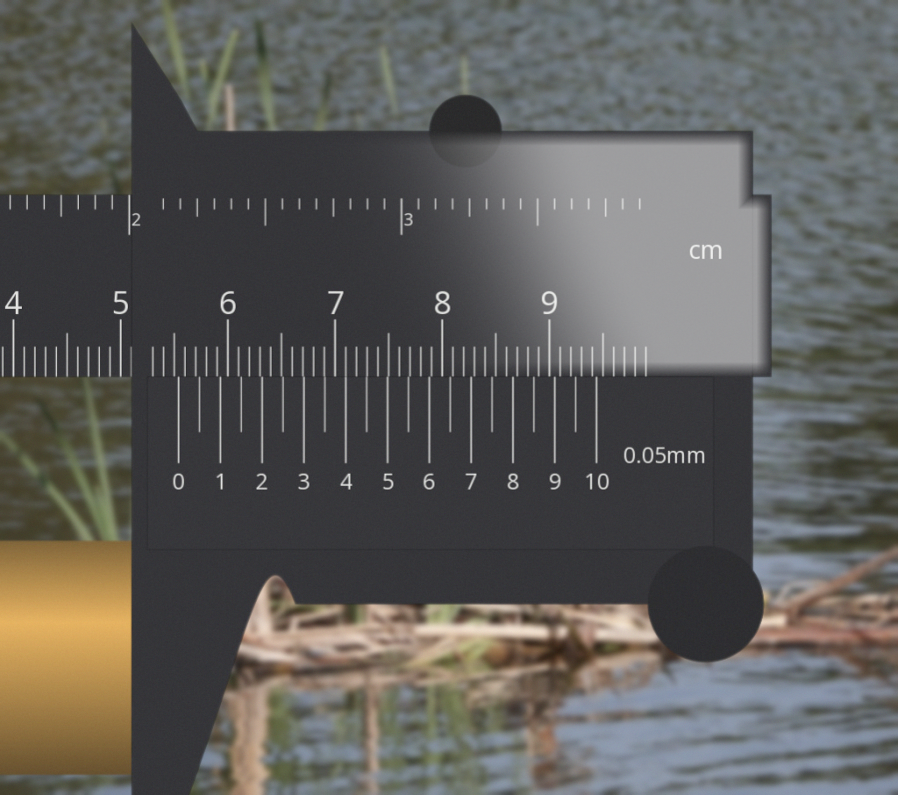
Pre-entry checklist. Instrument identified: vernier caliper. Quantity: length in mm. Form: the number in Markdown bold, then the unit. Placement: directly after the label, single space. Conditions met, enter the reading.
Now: **55.4** mm
